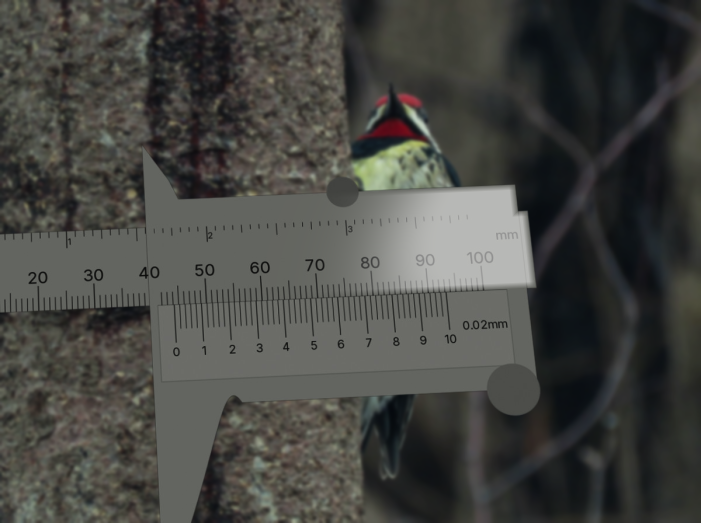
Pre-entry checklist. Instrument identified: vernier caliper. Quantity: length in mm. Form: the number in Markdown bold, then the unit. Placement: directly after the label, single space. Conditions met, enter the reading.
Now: **44.2** mm
